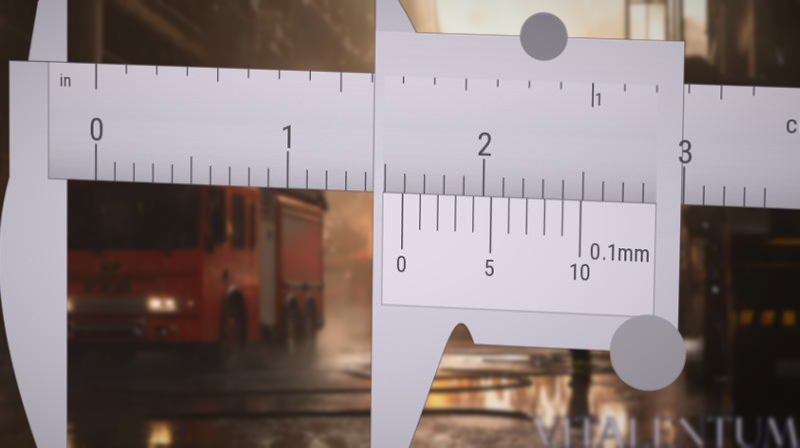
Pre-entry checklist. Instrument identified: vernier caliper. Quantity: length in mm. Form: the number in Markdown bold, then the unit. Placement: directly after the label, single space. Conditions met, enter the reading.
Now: **15.9** mm
